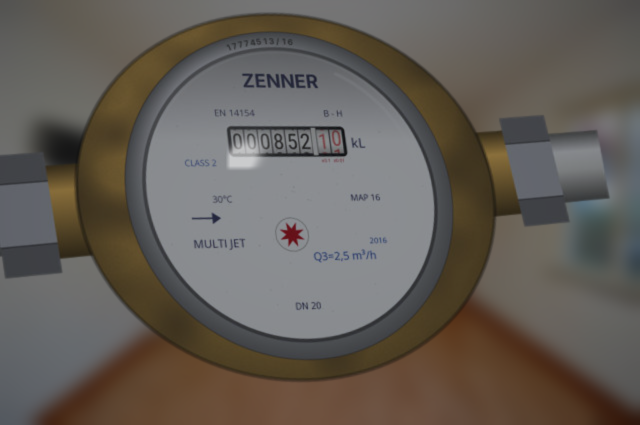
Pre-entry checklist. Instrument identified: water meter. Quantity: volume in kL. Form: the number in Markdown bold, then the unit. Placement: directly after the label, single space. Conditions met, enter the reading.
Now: **852.10** kL
